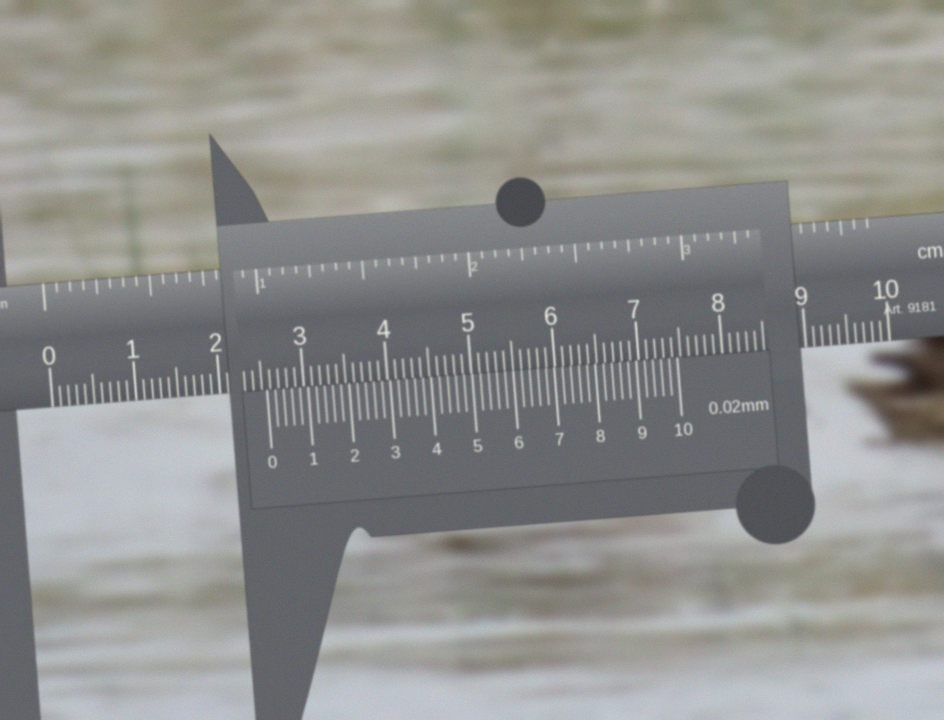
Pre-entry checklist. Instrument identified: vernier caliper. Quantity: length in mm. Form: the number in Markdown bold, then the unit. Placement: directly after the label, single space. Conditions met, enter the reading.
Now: **25.6** mm
